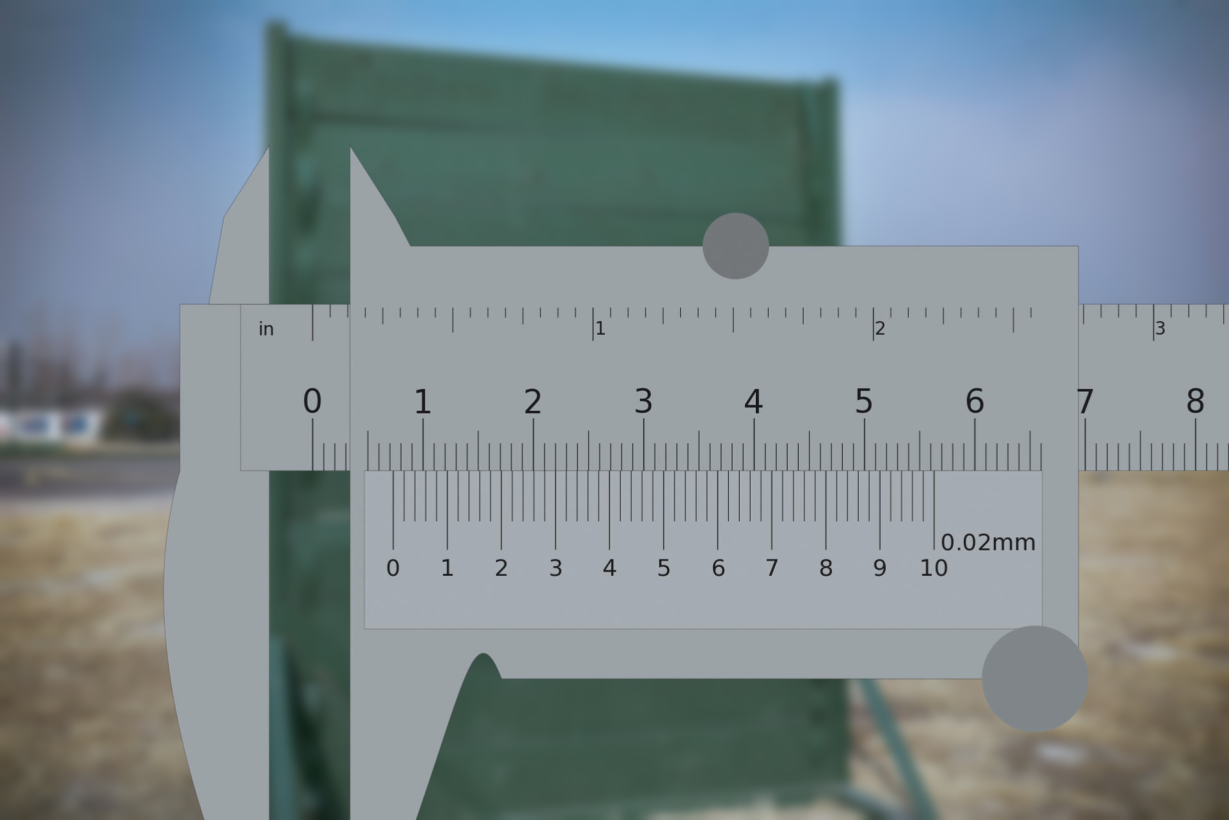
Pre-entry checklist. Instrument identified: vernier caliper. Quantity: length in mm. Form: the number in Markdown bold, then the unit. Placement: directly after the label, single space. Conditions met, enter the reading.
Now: **7.3** mm
